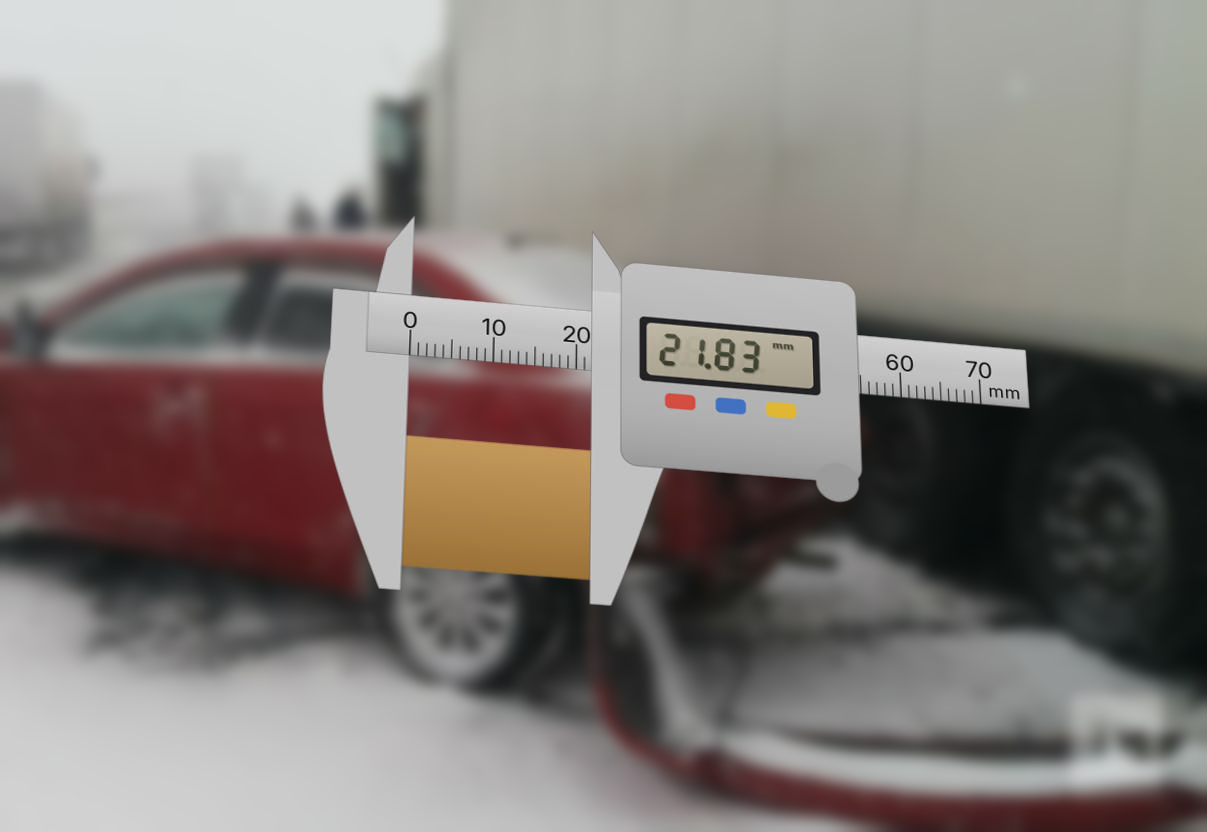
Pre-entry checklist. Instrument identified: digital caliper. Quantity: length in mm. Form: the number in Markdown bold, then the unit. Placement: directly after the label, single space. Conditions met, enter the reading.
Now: **21.83** mm
